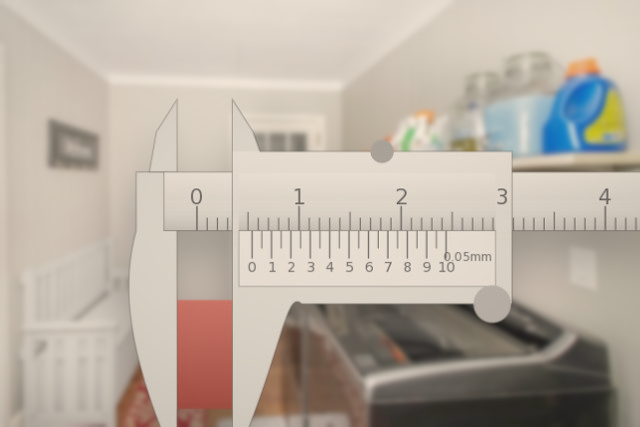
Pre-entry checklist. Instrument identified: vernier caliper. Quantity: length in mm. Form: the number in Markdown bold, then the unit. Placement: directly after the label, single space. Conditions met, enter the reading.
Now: **5.4** mm
